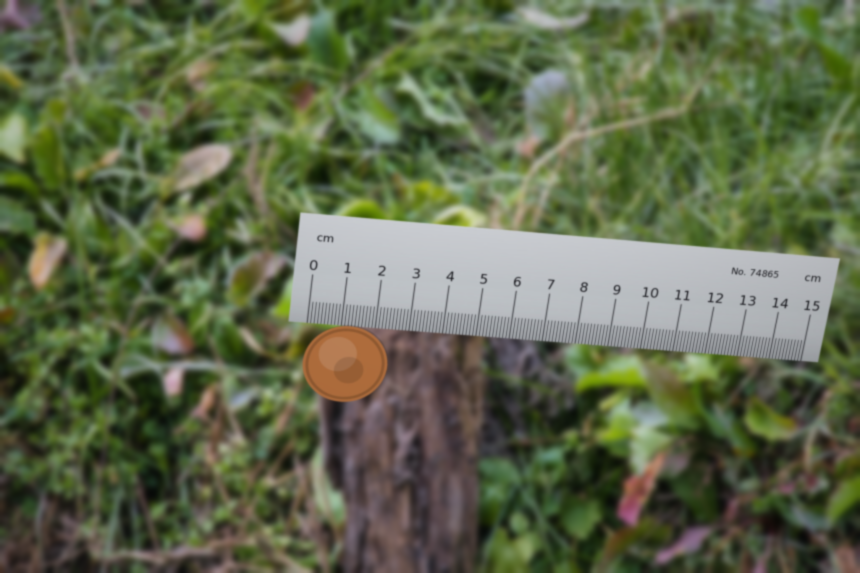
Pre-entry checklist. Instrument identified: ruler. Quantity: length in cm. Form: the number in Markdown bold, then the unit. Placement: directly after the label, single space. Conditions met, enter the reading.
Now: **2.5** cm
